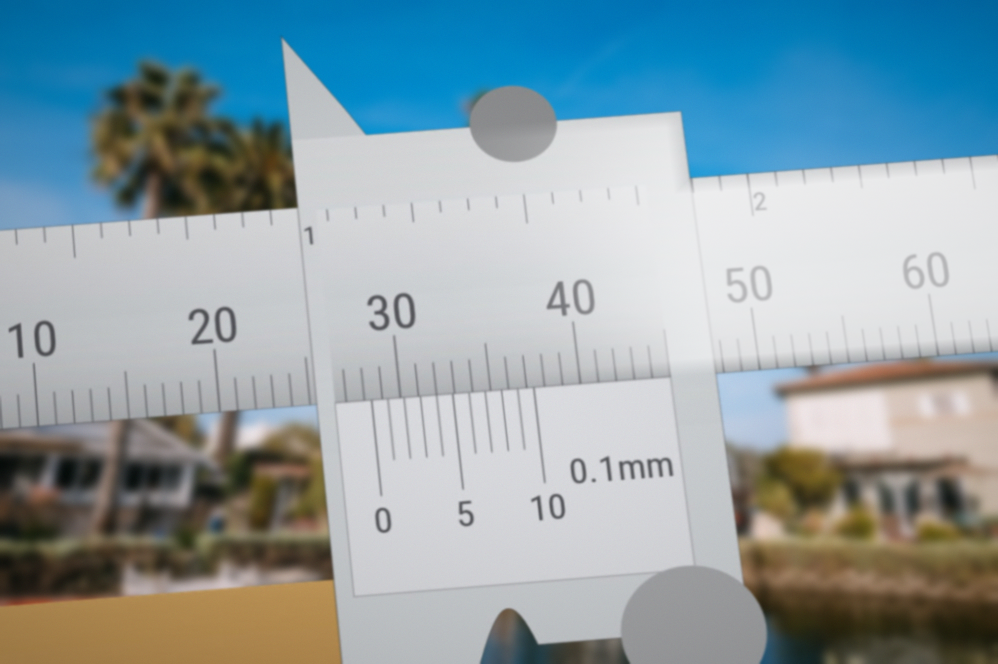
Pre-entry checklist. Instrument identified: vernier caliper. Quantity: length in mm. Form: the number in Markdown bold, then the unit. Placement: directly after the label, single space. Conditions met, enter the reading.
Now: **28.4** mm
